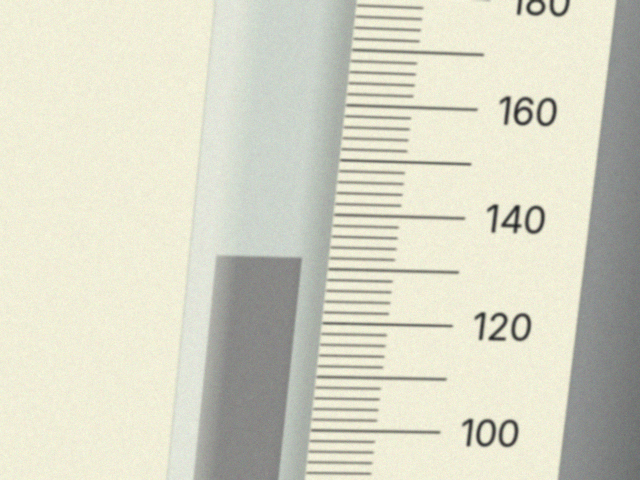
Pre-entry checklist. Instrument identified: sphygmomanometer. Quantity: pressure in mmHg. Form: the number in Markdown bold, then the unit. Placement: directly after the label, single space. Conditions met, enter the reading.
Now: **132** mmHg
